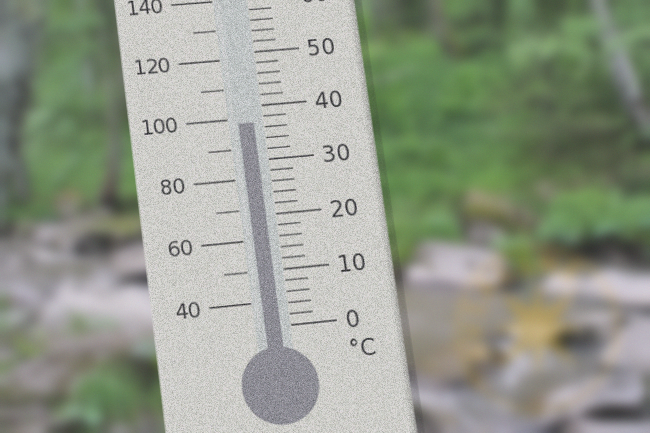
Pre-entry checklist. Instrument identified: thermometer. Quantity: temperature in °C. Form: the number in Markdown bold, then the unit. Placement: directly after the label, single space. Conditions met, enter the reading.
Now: **37** °C
